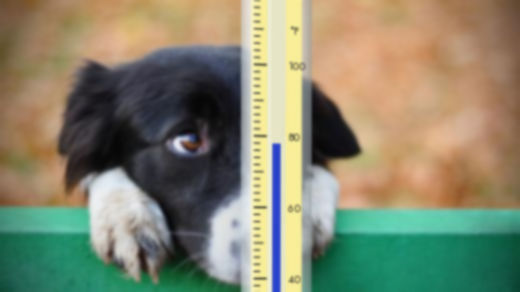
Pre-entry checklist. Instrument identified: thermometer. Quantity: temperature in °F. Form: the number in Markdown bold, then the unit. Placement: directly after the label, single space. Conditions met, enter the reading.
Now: **78** °F
